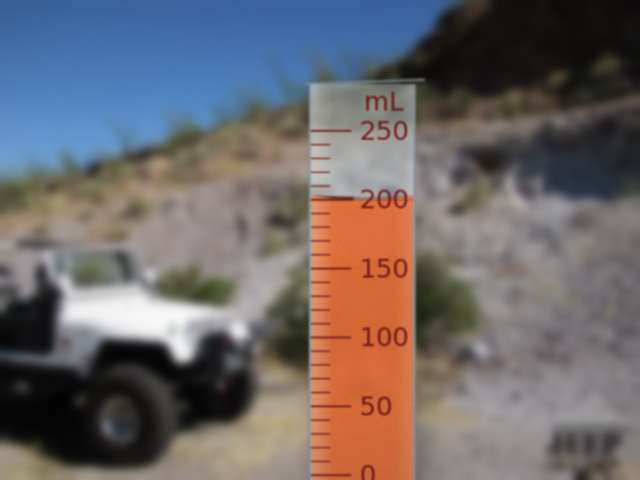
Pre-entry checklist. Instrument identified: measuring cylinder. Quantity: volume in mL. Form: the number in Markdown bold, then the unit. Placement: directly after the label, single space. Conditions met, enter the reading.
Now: **200** mL
